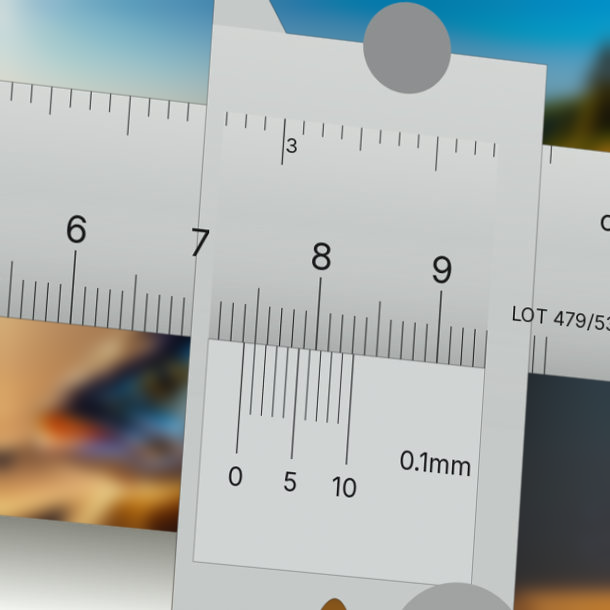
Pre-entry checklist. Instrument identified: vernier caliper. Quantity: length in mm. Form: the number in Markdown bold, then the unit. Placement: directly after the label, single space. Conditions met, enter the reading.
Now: **74.1** mm
